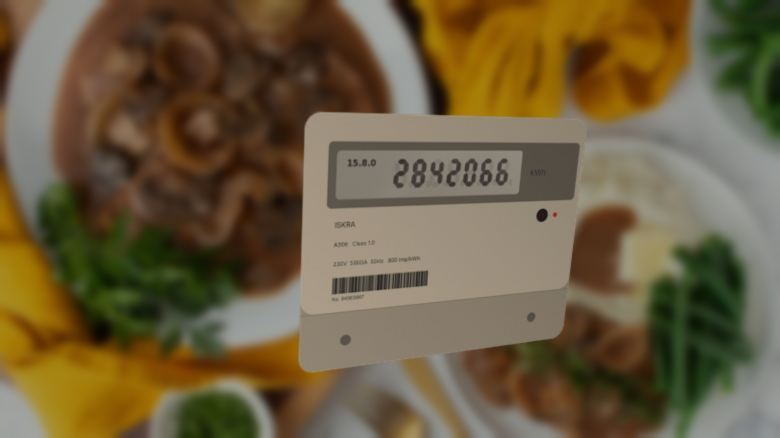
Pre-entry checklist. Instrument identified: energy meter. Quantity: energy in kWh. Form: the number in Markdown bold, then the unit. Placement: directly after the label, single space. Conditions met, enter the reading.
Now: **2842066** kWh
